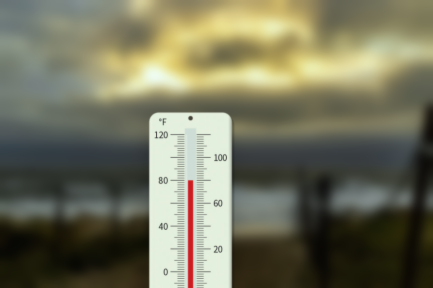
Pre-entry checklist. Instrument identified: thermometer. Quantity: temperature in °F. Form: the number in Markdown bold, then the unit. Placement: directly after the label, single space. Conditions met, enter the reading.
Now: **80** °F
